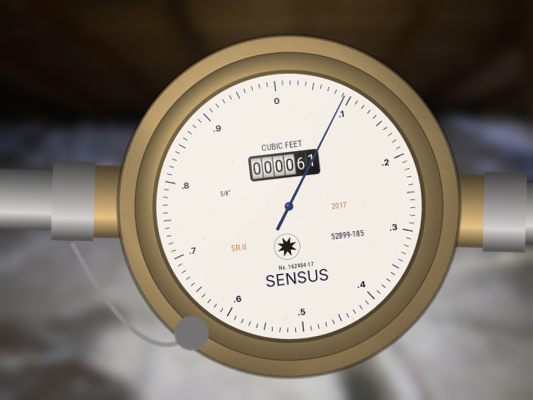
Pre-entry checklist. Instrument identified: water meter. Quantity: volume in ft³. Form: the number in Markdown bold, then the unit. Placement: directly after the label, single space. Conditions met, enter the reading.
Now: **61.09** ft³
